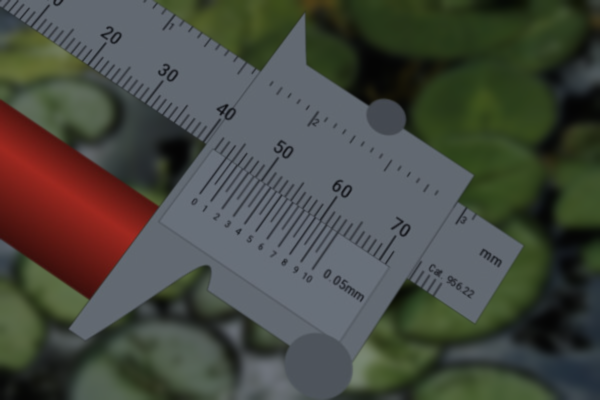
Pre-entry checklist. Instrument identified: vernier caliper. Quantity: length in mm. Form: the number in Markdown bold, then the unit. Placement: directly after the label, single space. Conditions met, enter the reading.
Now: **44.0** mm
